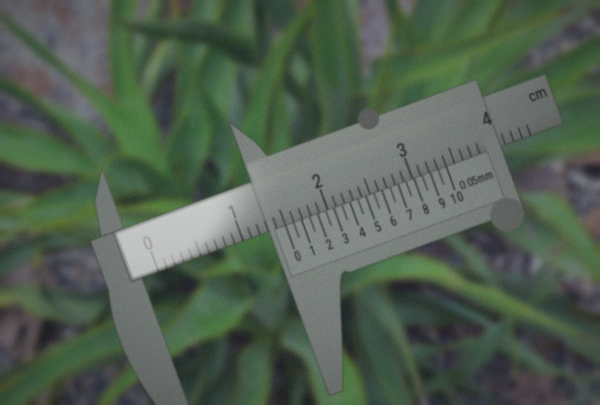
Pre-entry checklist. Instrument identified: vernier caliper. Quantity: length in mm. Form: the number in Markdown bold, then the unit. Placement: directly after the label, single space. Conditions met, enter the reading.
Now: **15.0** mm
